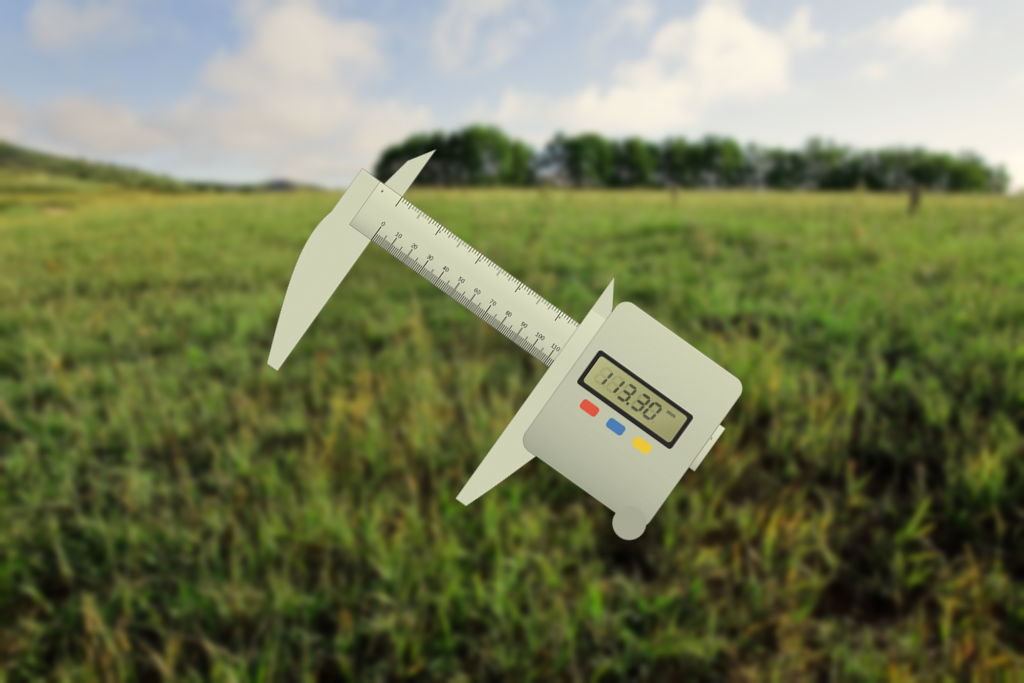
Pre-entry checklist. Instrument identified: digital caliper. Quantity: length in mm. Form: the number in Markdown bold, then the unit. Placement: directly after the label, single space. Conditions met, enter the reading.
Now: **113.30** mm
